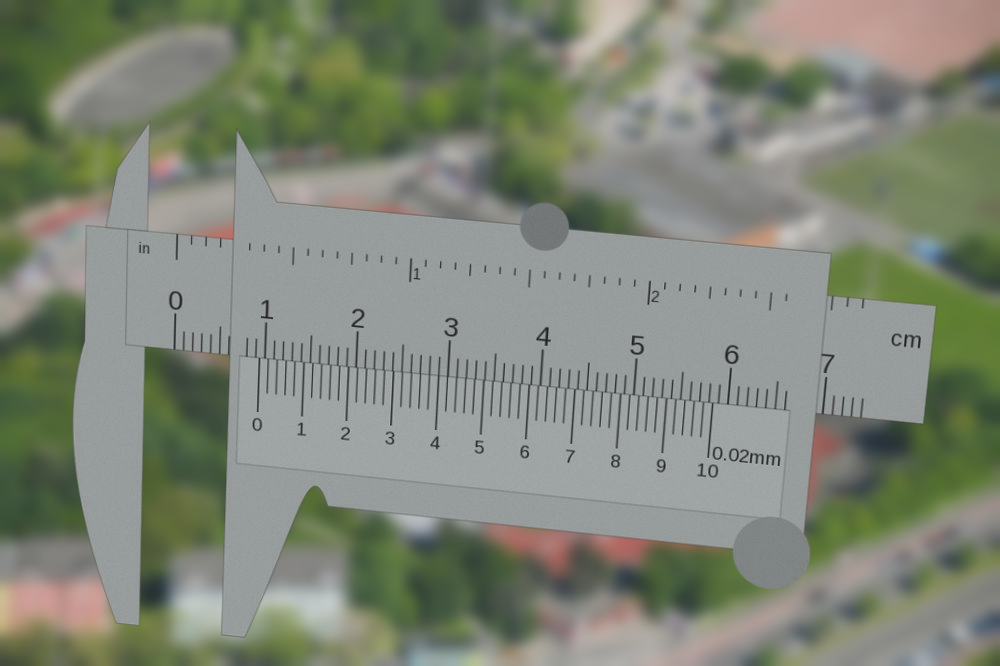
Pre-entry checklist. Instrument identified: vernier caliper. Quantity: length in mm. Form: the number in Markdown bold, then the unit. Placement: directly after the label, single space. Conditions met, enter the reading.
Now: **9.4** mm
